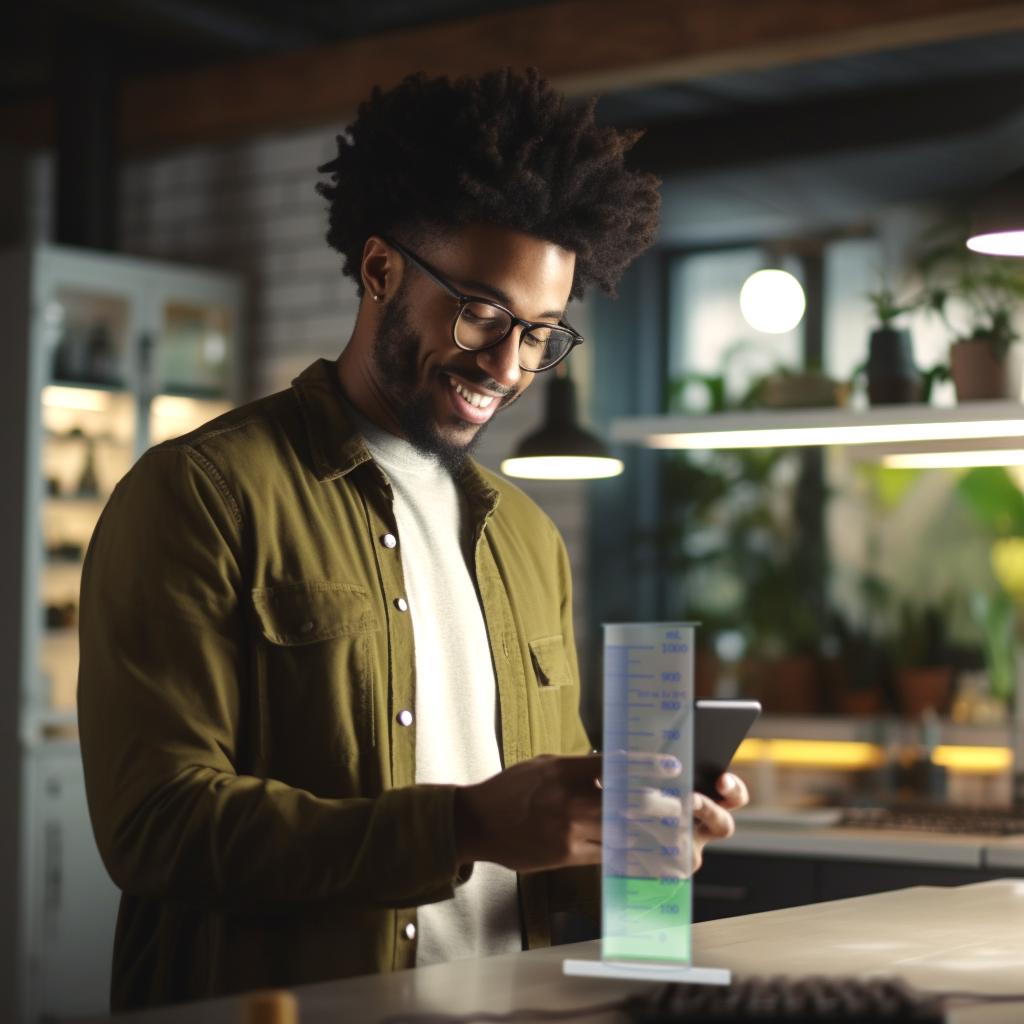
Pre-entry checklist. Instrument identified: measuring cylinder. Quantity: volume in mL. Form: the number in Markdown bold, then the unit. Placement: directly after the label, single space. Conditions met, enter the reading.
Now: **200** mL
